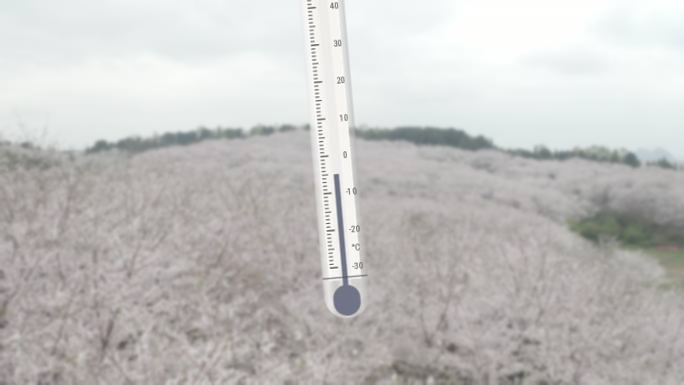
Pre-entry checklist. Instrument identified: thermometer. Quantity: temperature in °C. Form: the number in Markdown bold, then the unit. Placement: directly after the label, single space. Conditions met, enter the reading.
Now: **-5** °C
